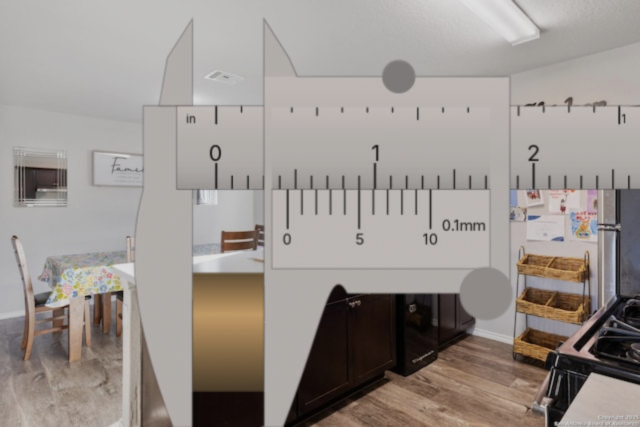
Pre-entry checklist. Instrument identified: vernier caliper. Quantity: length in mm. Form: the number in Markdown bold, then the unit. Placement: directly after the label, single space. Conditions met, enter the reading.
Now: **4.5** mm
